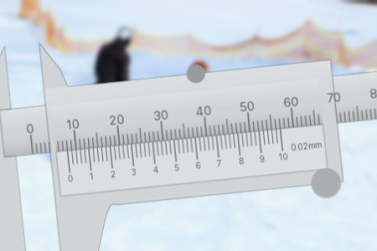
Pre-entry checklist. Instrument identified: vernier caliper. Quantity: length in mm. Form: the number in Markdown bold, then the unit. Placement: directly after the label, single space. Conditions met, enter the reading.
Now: **8.0** mm
